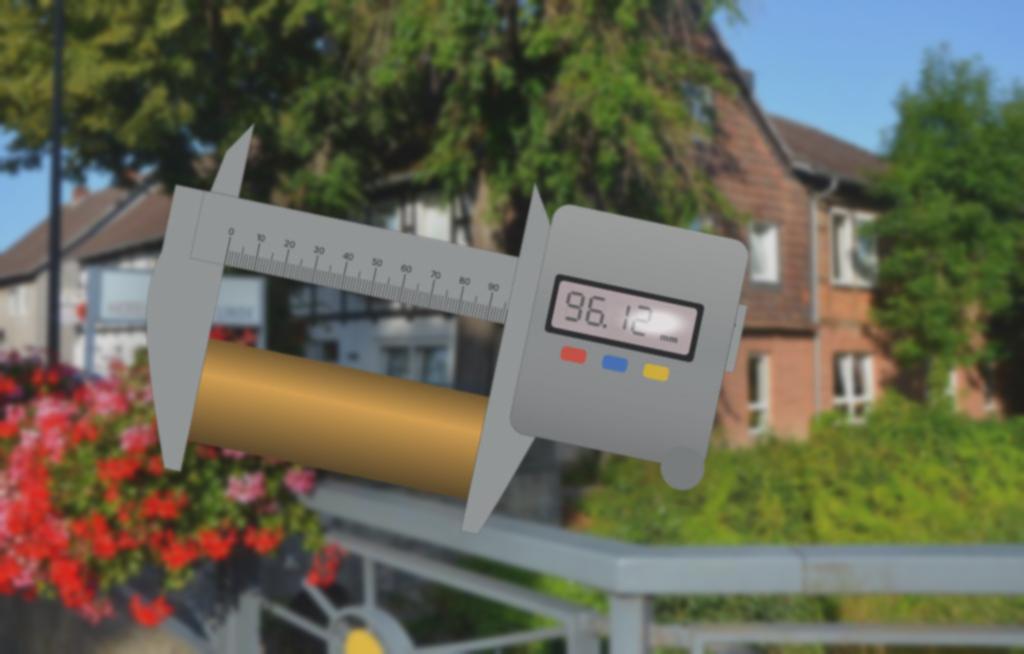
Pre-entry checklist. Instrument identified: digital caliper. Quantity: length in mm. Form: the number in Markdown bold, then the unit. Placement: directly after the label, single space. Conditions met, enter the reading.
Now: **96.12** mm
